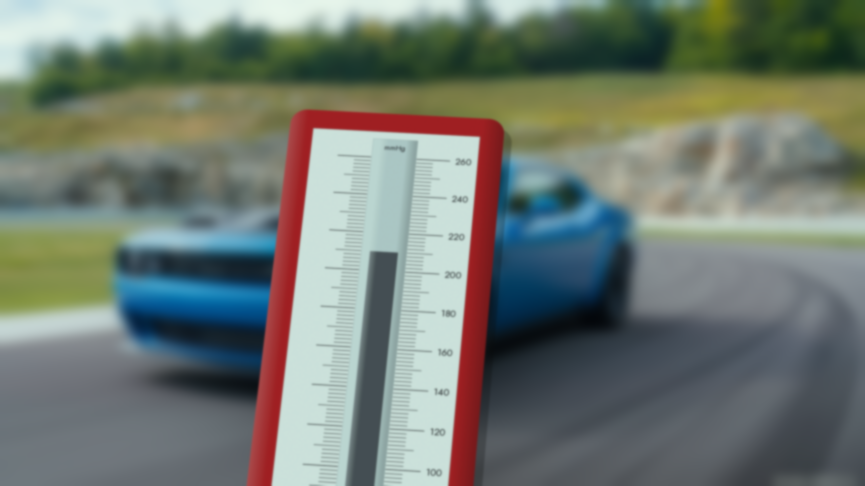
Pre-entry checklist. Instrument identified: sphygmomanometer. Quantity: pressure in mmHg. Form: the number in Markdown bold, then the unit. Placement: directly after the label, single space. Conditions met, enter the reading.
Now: **210** mmHg
